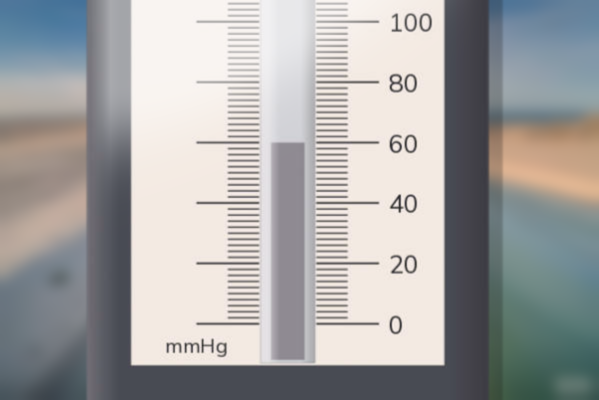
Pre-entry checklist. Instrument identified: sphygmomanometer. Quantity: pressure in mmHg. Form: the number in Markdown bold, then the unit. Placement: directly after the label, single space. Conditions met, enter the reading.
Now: **60** mmHg
